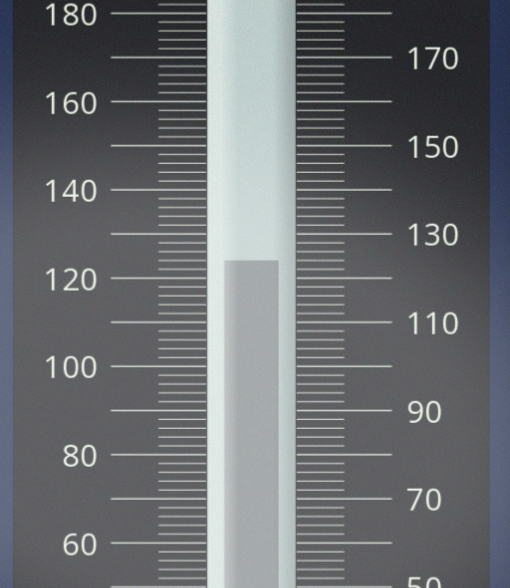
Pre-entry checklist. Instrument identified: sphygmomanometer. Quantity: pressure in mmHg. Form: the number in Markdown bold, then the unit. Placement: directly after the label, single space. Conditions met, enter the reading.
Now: **124** mmHg
